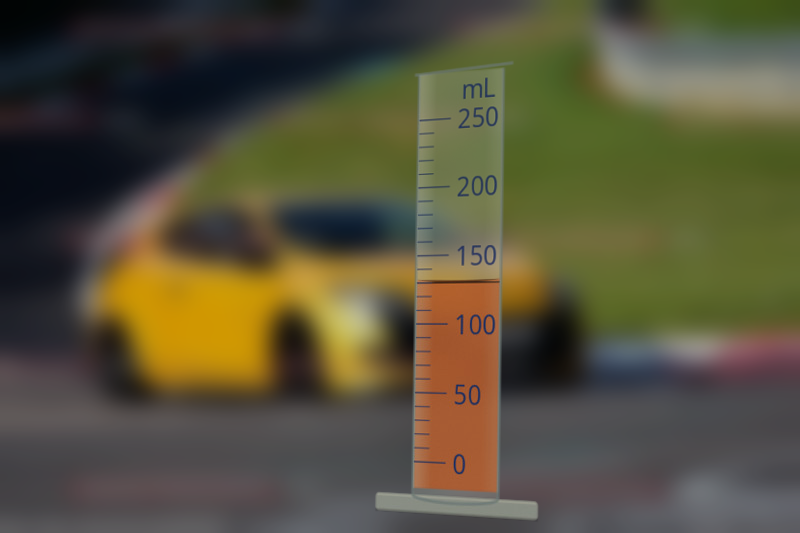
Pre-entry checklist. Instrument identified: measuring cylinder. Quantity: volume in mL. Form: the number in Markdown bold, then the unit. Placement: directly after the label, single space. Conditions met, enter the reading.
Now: **130** mL
